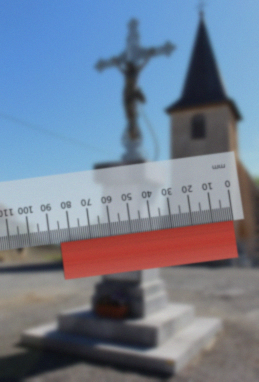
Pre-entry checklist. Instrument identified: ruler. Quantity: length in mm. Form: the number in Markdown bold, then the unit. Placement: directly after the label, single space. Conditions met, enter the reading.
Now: **85** mm
